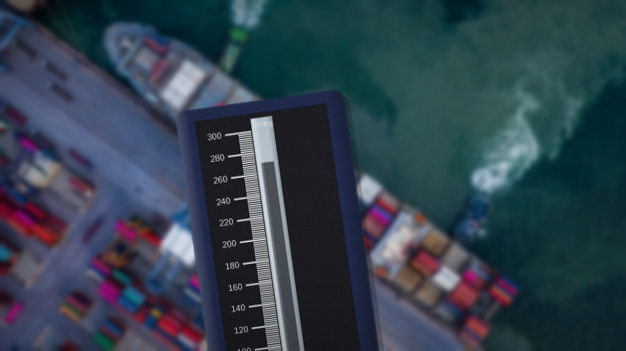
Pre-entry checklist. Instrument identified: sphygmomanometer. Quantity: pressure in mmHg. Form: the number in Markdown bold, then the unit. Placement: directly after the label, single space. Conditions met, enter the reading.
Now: **270** mmHg
